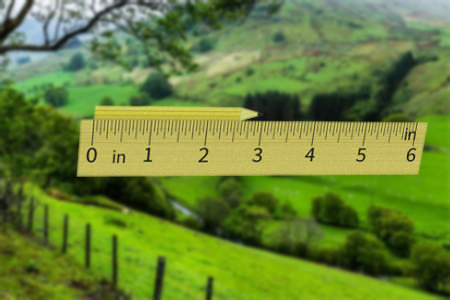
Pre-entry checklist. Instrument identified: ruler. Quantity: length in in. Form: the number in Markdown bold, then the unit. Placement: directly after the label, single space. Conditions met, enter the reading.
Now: **3** in
